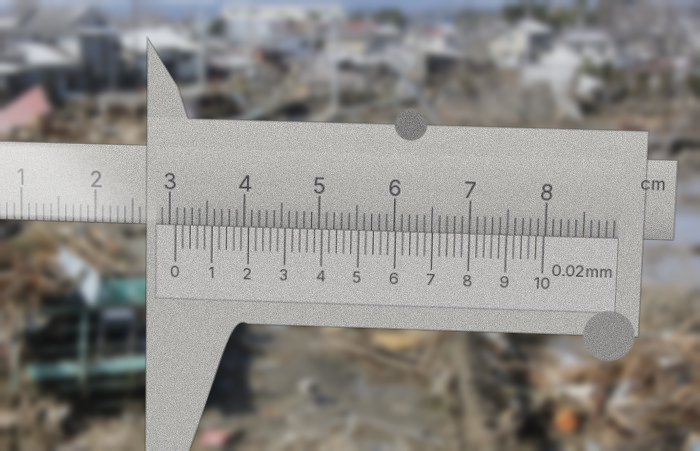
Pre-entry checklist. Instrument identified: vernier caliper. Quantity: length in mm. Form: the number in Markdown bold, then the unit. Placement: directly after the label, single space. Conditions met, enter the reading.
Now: **30.8** mm
